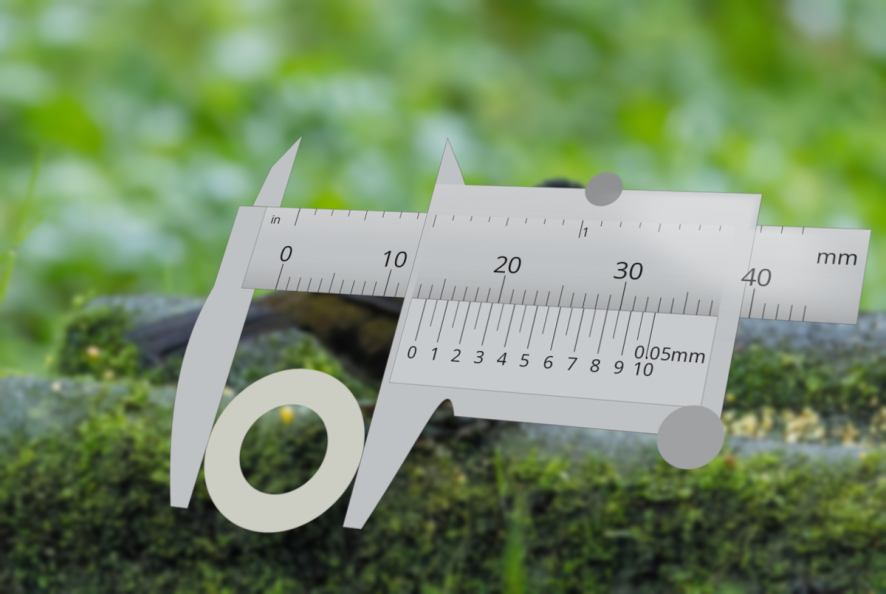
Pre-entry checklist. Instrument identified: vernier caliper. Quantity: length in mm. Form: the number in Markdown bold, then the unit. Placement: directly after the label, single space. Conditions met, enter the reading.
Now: **13.8** mm
